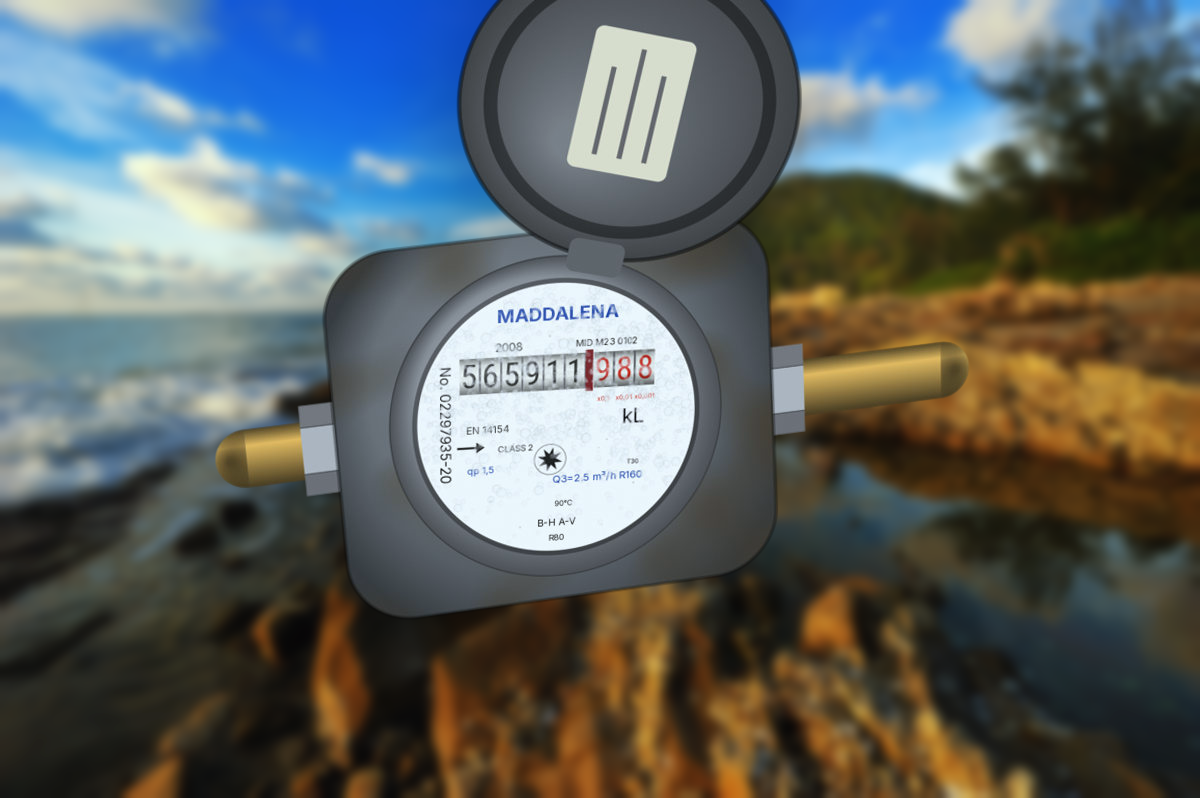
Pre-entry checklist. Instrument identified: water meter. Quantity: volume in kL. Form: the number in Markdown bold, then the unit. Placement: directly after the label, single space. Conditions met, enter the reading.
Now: **565911.988** kL
